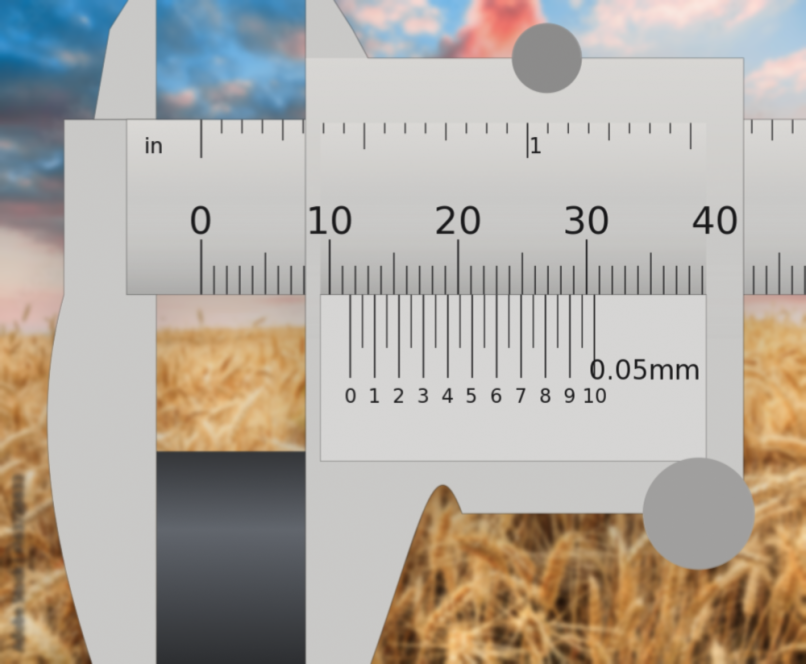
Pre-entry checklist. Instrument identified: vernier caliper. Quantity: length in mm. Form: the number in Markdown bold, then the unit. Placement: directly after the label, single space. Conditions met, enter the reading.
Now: **11.6** mm
